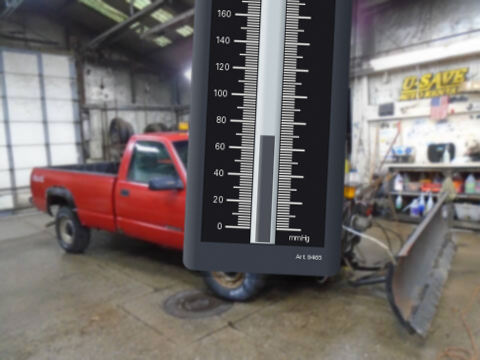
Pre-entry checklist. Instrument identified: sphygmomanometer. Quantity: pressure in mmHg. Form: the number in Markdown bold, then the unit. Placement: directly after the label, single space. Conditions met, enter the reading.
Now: **70** mmHg
